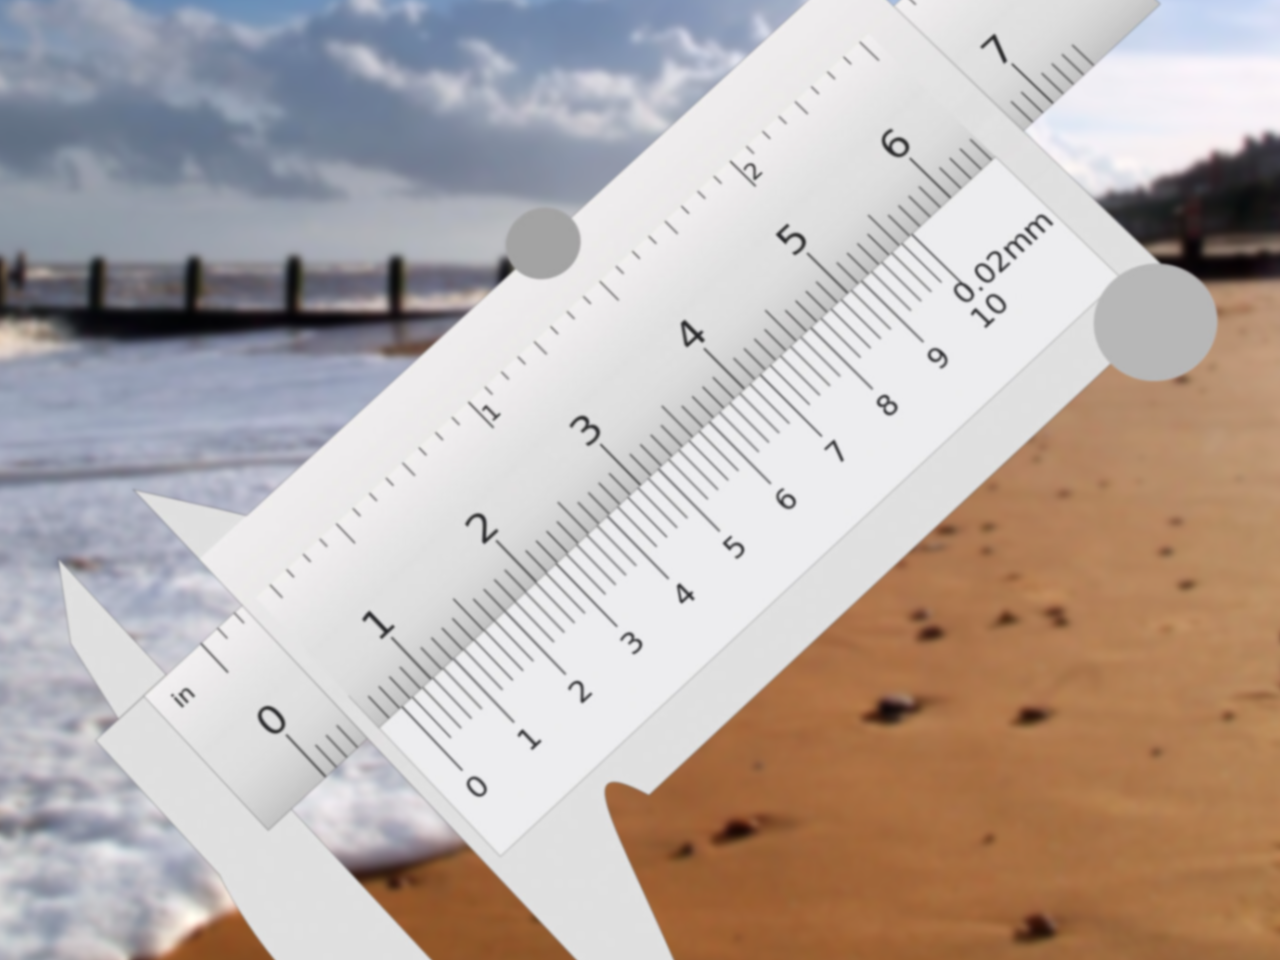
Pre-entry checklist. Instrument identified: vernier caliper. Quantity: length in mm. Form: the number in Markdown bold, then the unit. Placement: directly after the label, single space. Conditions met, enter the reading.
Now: **7.2** mm
